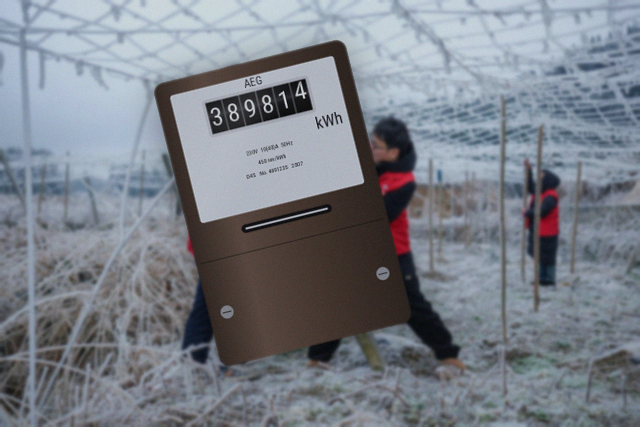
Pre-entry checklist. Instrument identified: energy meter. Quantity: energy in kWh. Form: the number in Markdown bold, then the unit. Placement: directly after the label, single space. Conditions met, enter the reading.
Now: **389814** kWh
